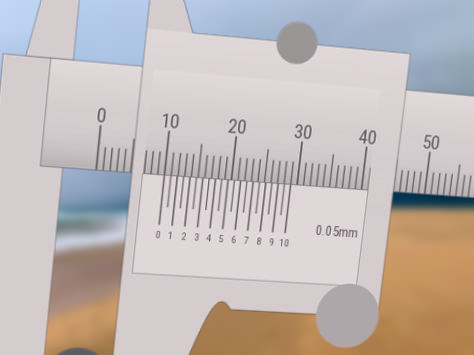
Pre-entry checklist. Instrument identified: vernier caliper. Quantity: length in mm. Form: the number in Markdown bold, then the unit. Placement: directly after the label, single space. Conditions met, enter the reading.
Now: **10.0** mm
